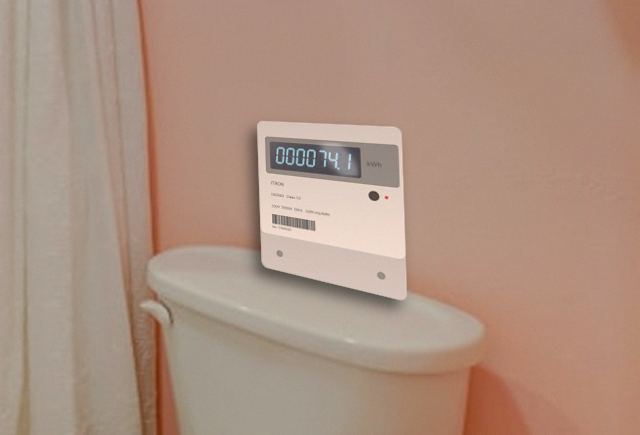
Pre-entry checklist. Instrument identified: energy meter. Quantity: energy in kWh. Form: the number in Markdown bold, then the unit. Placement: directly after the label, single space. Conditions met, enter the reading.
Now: **74.1** kWh
